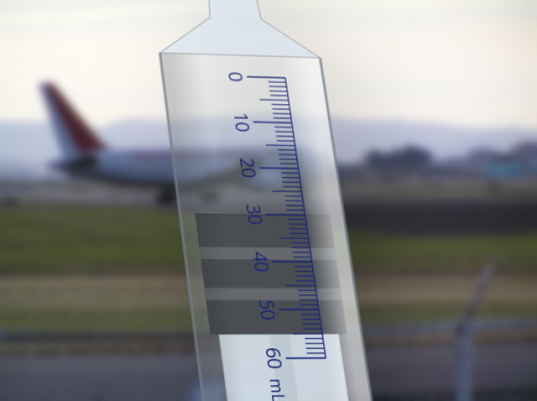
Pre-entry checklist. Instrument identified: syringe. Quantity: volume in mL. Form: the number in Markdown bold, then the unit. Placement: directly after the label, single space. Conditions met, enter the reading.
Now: **30** mL
